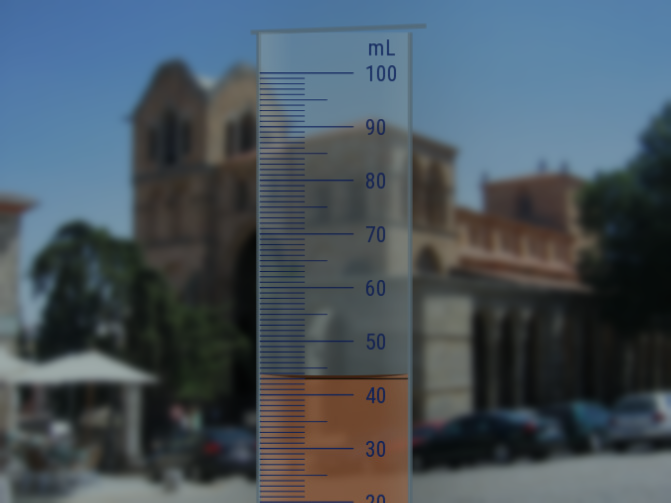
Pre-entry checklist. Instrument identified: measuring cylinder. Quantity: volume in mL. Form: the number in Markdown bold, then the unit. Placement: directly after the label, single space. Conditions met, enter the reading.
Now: **43** mL
